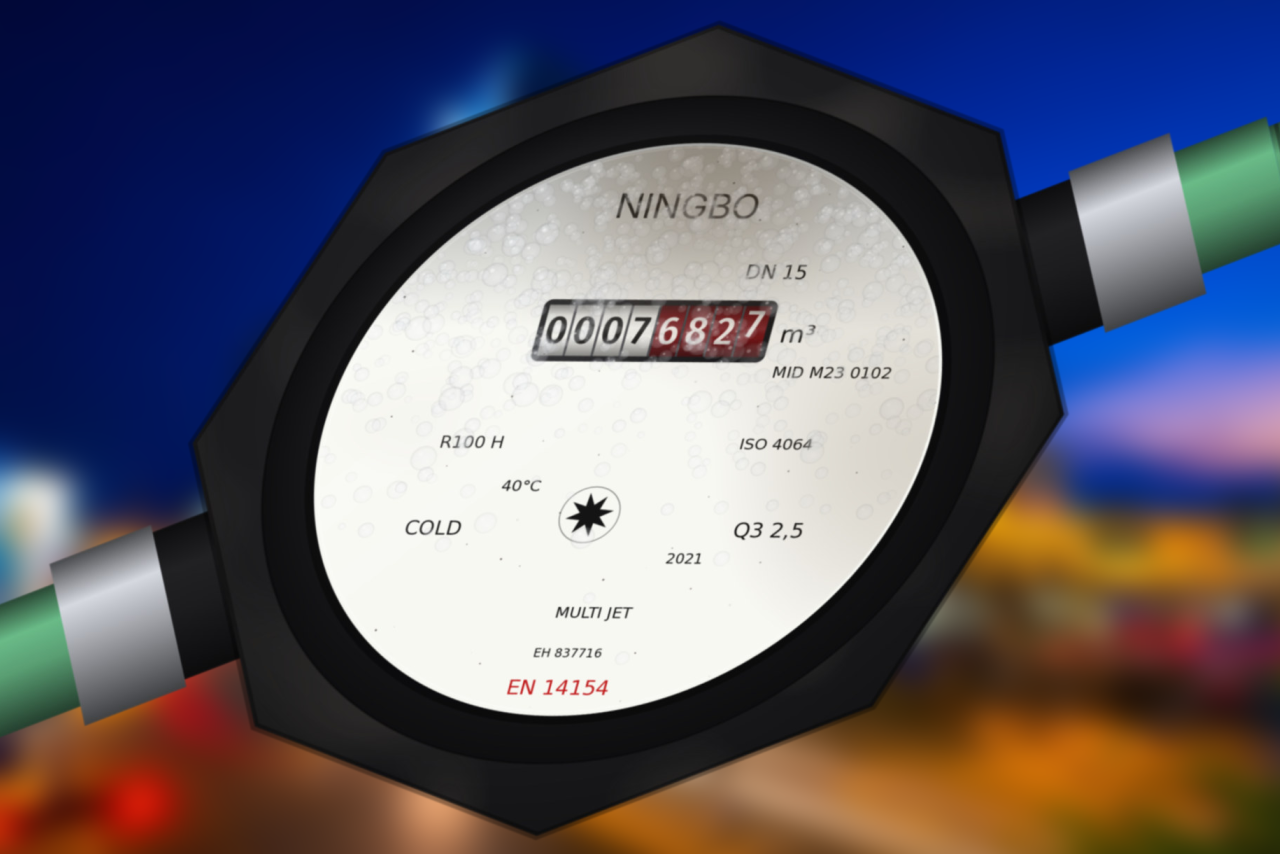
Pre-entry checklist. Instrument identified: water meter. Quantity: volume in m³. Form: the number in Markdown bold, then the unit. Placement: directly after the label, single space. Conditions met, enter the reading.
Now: **7.6827** m³
